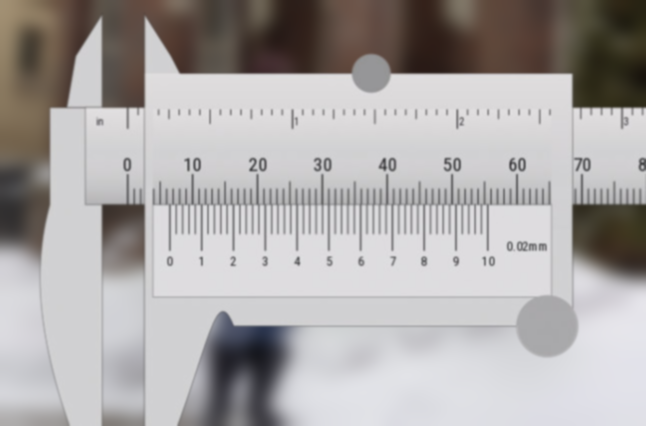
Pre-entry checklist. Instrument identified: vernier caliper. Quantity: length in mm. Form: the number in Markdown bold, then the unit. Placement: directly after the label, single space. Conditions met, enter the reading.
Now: **6.5** mm
